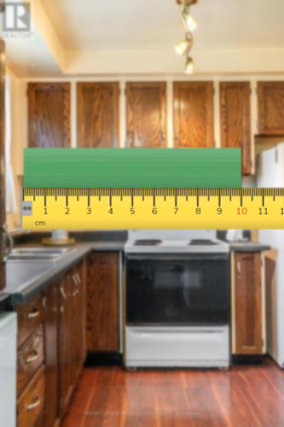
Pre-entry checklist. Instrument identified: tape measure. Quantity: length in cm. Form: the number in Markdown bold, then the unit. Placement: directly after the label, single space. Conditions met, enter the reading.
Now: **10** cm
